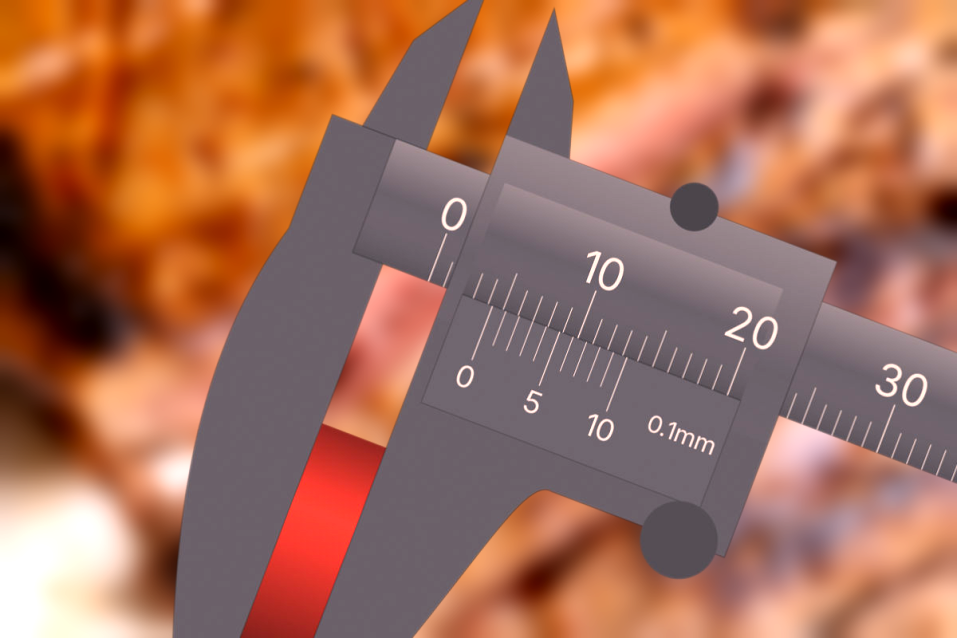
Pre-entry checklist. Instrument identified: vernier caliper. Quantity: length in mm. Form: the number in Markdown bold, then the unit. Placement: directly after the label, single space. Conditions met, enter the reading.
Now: **4.3** mm
